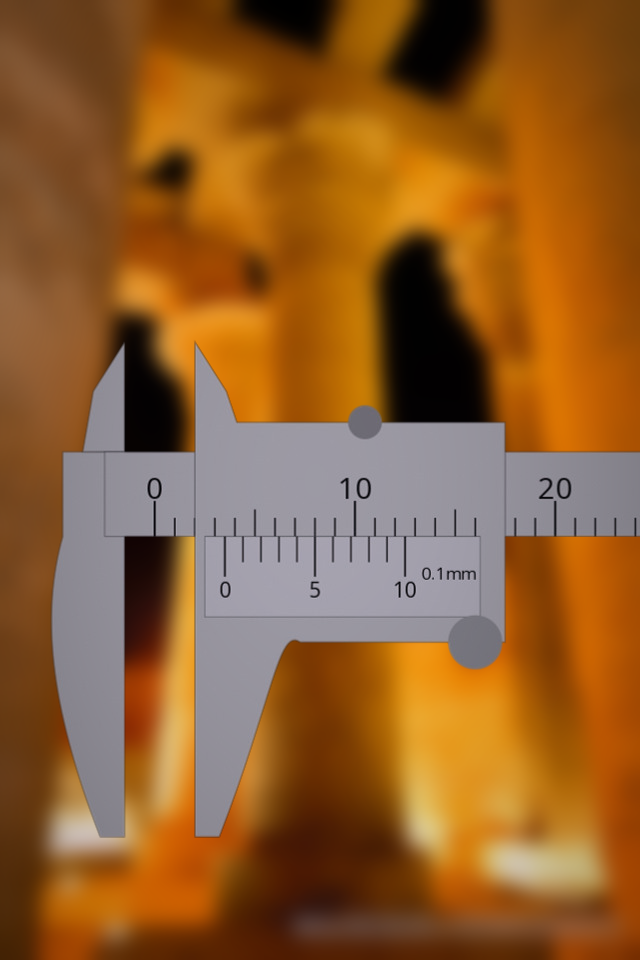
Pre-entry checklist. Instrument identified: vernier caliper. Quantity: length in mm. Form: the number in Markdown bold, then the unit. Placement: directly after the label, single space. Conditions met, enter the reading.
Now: **3.5** mm
